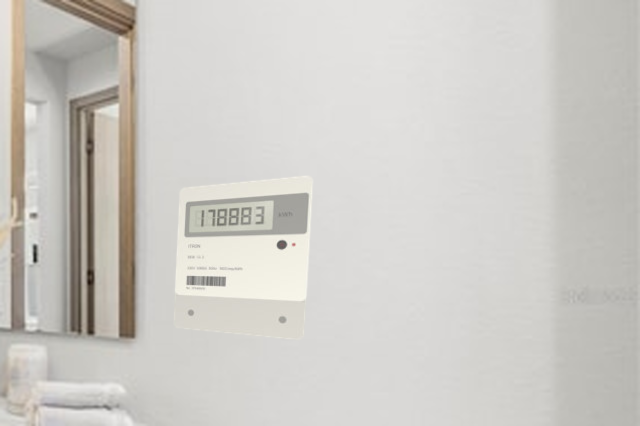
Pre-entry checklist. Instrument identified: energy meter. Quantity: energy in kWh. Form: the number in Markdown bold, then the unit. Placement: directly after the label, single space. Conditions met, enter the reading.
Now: **178883** kWh
